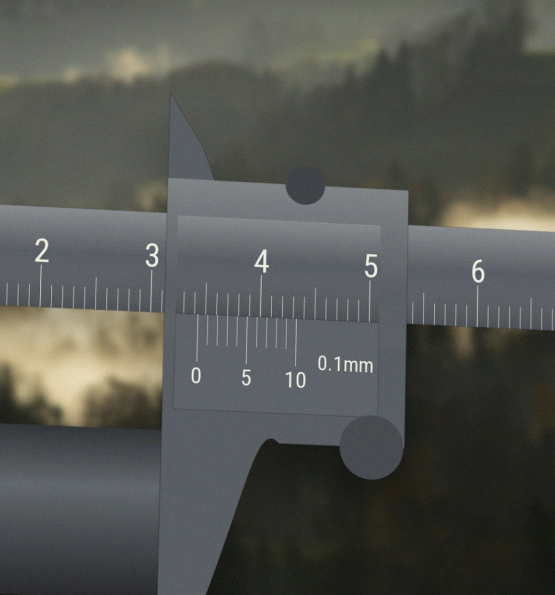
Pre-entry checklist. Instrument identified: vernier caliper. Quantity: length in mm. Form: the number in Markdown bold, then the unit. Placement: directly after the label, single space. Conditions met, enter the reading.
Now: **34.3** mm
